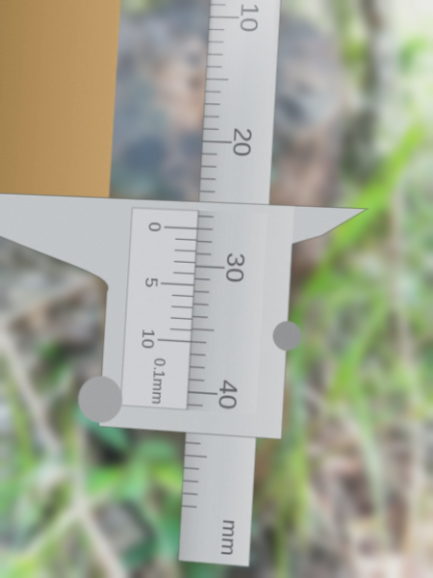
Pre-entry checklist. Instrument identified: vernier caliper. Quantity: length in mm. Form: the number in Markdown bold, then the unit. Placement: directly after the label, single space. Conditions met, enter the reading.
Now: **27.0** mm
